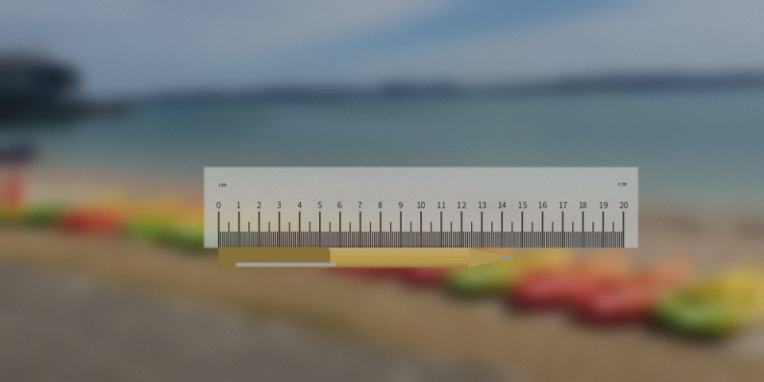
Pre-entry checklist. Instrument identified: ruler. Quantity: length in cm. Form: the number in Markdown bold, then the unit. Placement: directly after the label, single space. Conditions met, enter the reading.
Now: **14.5** cm
